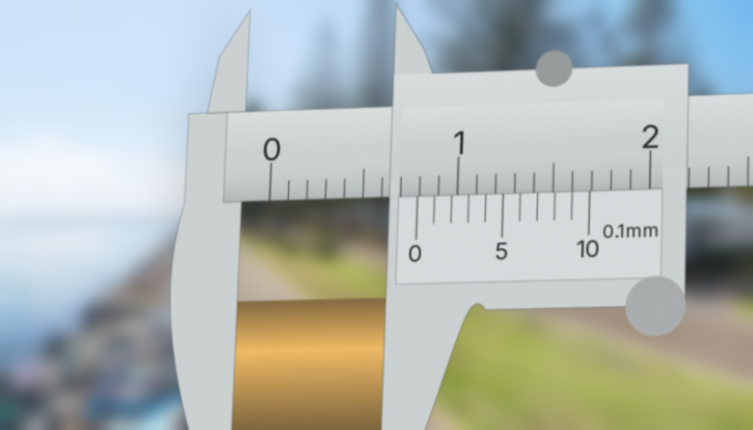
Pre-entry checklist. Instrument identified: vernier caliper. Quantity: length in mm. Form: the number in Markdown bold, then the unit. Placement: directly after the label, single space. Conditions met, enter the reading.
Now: **7.9** mm
